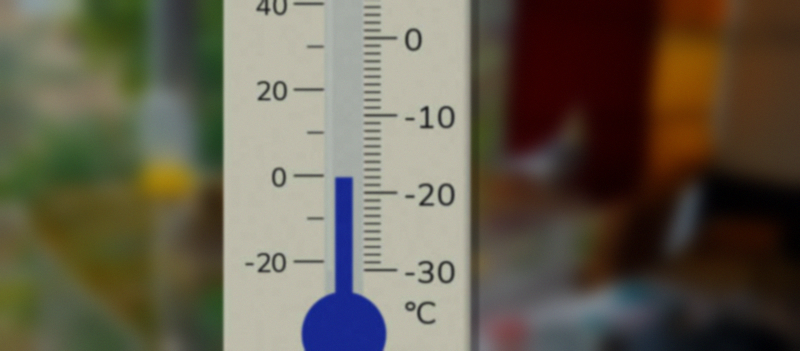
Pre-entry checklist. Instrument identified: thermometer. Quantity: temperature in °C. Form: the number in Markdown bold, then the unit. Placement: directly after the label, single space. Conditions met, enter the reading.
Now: **-18** °C
